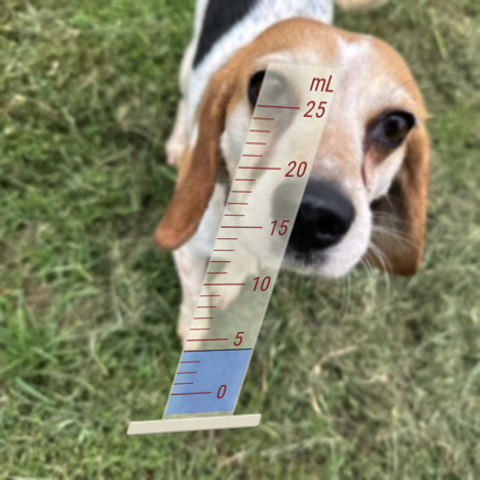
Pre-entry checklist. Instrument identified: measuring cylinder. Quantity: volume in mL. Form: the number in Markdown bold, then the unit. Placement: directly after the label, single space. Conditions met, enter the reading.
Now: **4** mL
